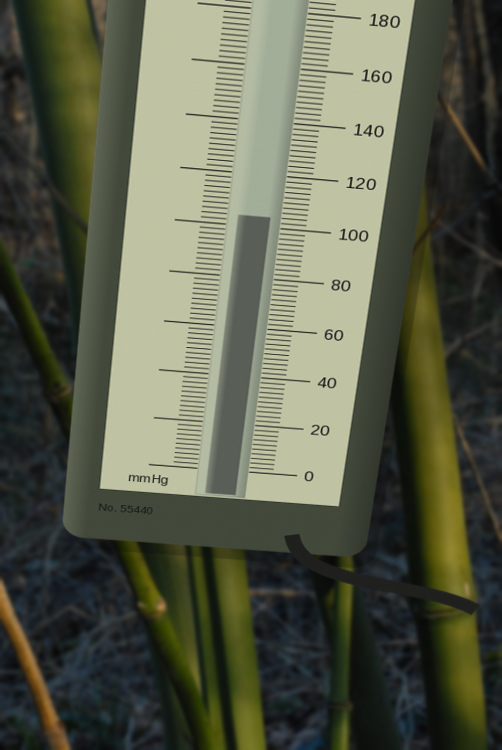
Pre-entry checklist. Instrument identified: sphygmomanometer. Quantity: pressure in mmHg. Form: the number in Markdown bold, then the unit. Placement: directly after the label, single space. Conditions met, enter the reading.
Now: **104** mmHg
